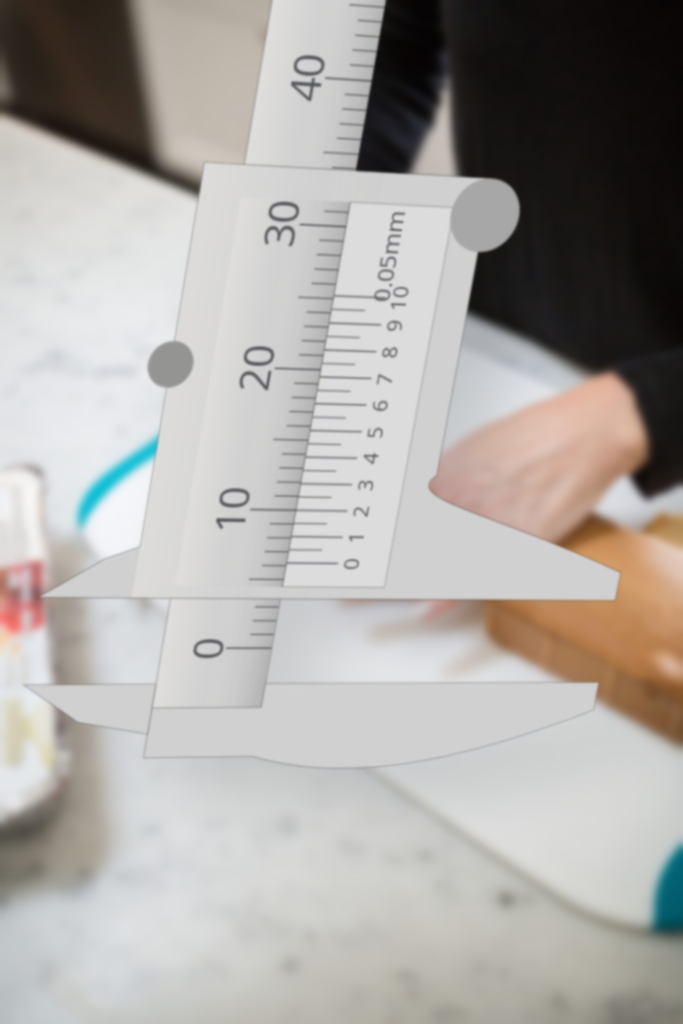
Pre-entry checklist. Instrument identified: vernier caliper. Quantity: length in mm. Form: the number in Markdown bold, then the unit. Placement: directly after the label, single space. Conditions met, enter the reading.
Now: **6.2** mm
